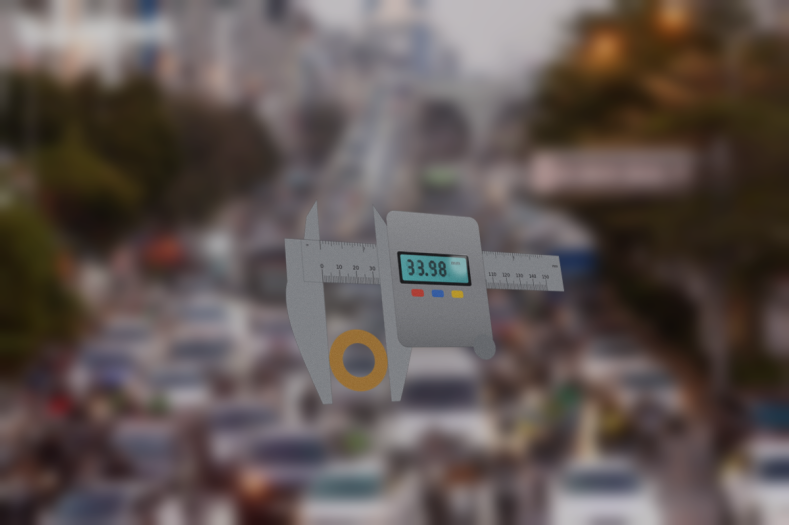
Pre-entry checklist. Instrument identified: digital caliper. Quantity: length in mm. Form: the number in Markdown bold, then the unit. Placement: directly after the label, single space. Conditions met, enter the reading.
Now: **33.98** mm
